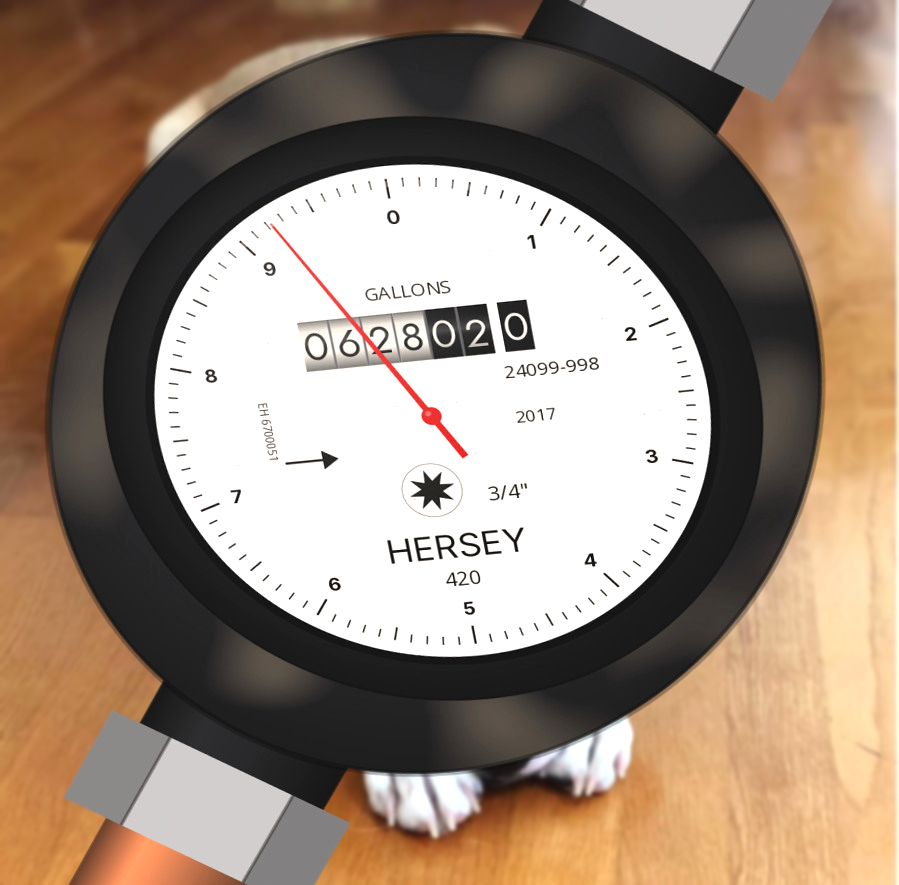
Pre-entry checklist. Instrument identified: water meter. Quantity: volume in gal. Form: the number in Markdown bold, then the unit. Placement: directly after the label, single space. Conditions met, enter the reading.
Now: **628019.2** gal
